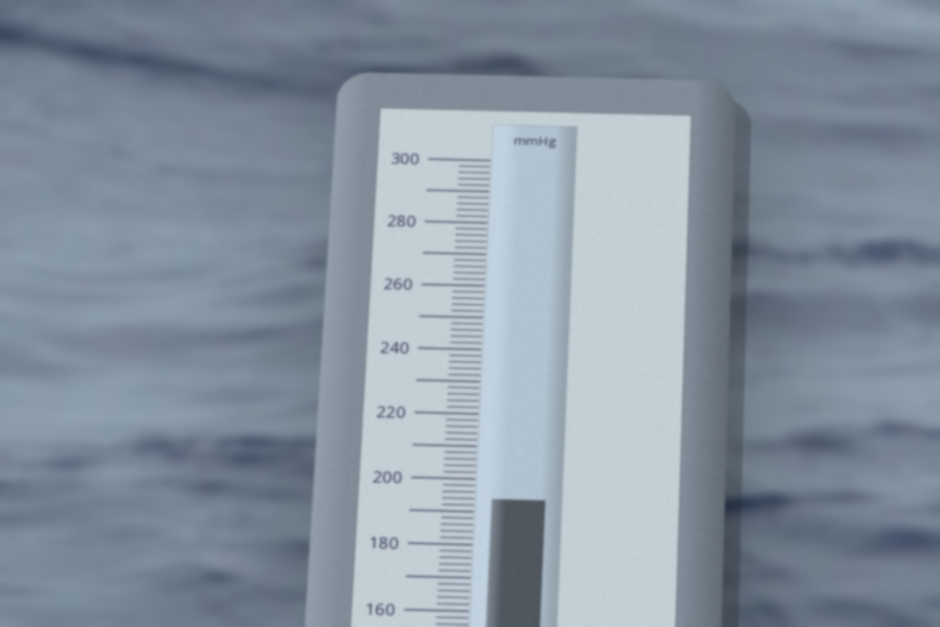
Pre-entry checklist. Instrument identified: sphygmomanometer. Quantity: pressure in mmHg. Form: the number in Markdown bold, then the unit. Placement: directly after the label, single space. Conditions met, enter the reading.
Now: **194** mmHg
